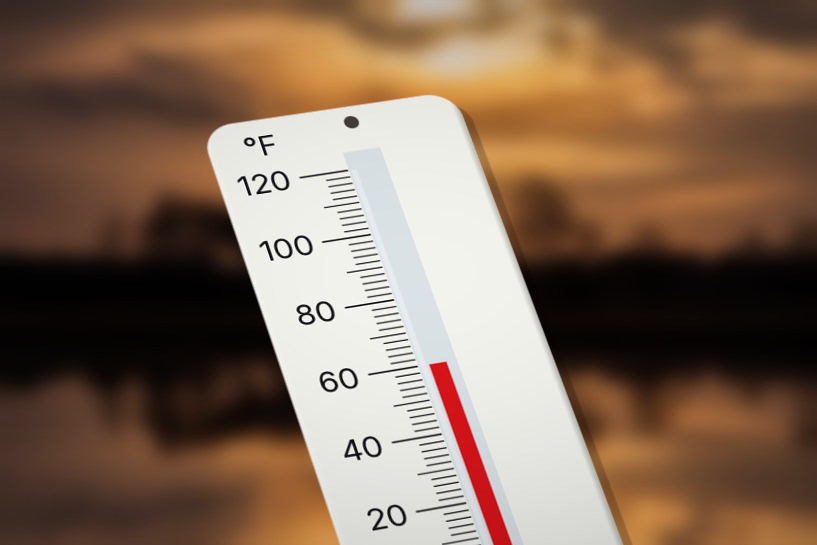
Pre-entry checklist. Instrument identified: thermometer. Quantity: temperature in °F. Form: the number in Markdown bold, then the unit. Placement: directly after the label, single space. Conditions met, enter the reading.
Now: **60** °F
